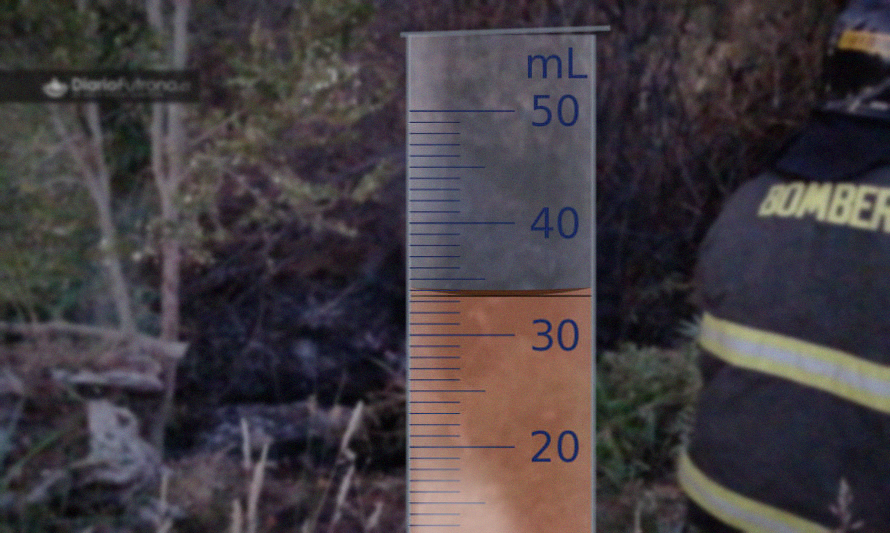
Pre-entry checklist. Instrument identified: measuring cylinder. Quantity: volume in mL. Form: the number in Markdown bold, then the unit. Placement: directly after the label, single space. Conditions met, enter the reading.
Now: **33.5** mL
